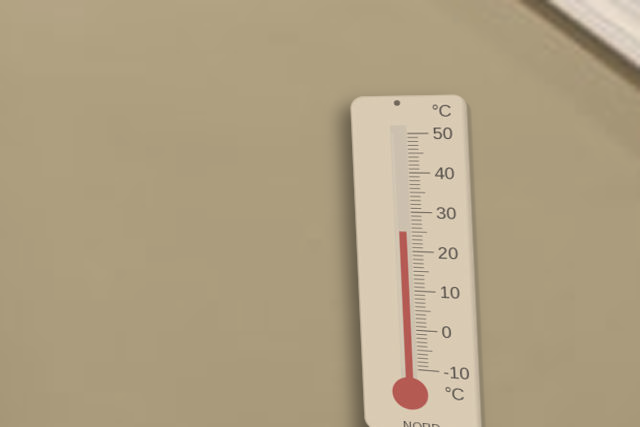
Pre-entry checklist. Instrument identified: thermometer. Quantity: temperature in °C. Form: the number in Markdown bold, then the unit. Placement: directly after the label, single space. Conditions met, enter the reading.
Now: **25** °C
